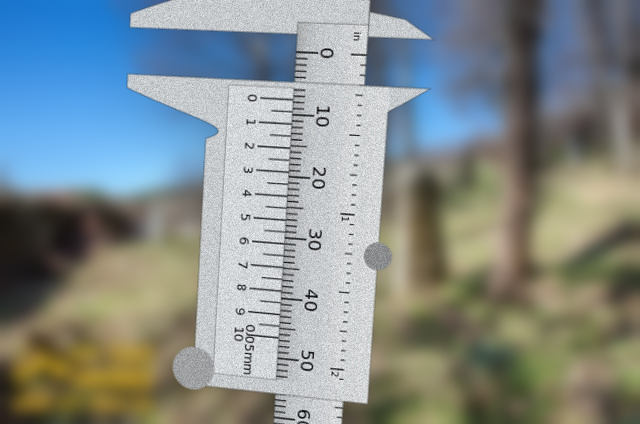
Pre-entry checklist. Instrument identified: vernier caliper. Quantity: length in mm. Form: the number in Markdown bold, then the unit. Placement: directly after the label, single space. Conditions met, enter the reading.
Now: **7.6** mm
